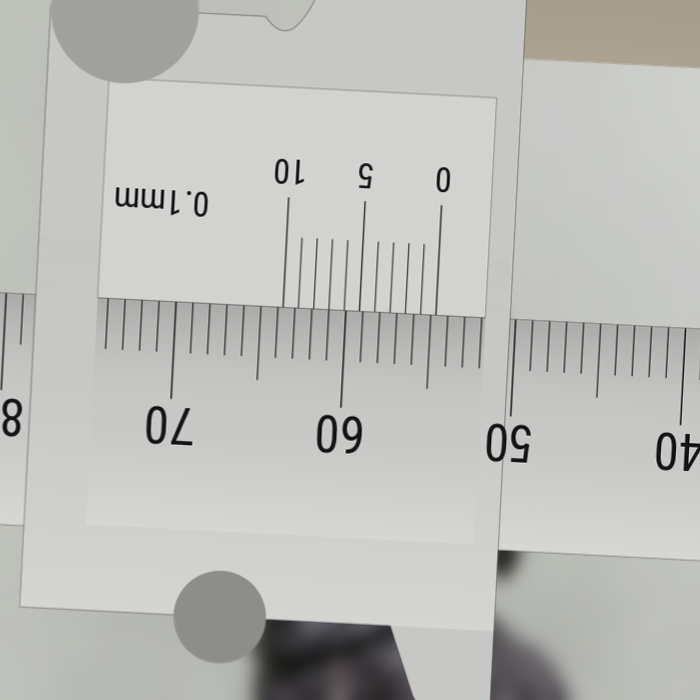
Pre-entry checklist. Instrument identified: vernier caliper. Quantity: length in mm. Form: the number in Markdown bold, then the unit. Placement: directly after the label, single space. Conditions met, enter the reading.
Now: **54.7** mm
